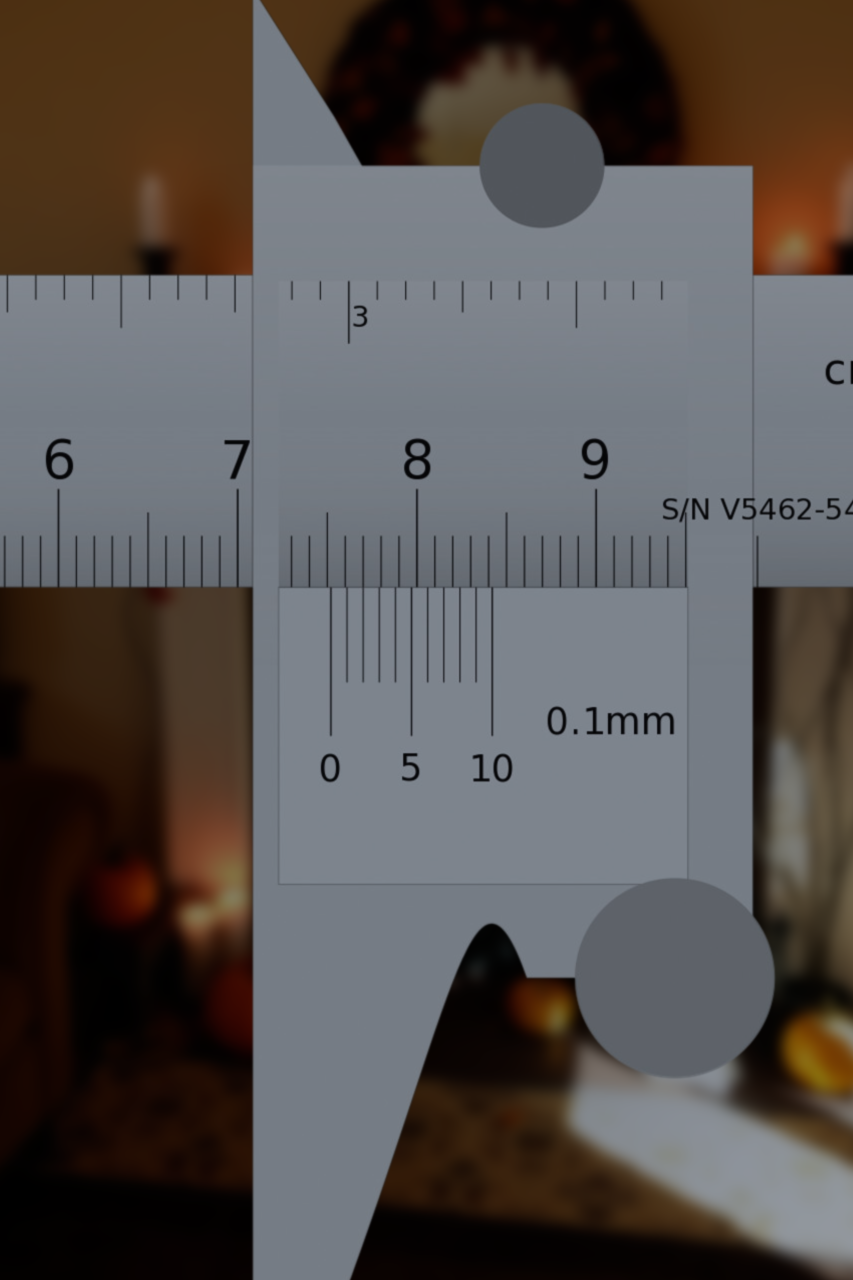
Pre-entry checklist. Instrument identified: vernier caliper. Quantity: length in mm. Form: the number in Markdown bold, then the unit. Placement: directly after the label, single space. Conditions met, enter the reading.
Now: **75.2** mm
